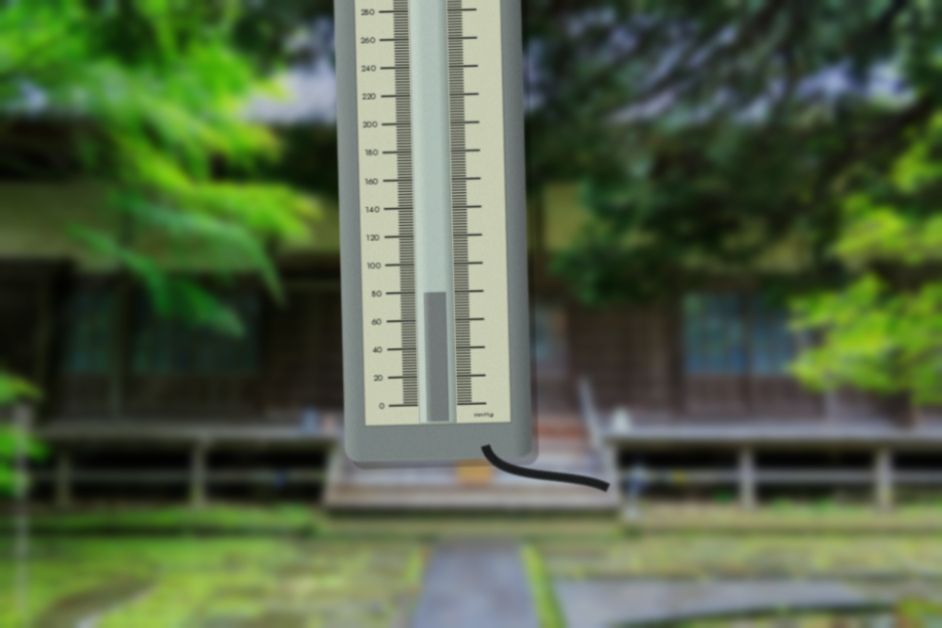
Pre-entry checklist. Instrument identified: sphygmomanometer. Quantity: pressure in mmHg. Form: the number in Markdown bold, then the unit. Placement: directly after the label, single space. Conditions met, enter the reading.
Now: **80** mmHg
